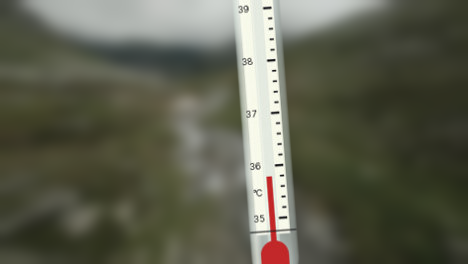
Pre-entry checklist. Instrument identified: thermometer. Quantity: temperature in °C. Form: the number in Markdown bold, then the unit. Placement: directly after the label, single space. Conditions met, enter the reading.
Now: **35.8** °C
